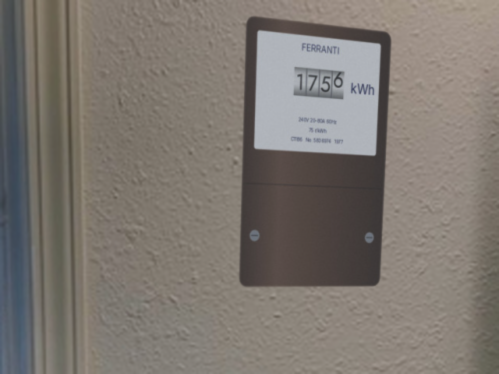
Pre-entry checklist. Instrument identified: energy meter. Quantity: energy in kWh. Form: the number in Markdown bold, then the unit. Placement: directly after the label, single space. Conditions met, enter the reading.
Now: **1756** kWh
